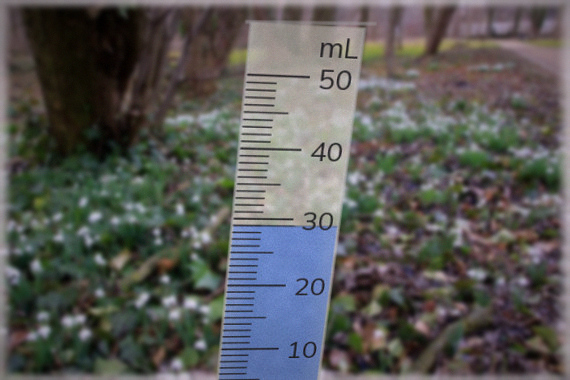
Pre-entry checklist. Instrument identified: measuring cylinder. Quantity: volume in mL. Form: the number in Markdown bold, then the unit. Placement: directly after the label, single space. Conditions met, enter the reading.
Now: **29** mL
